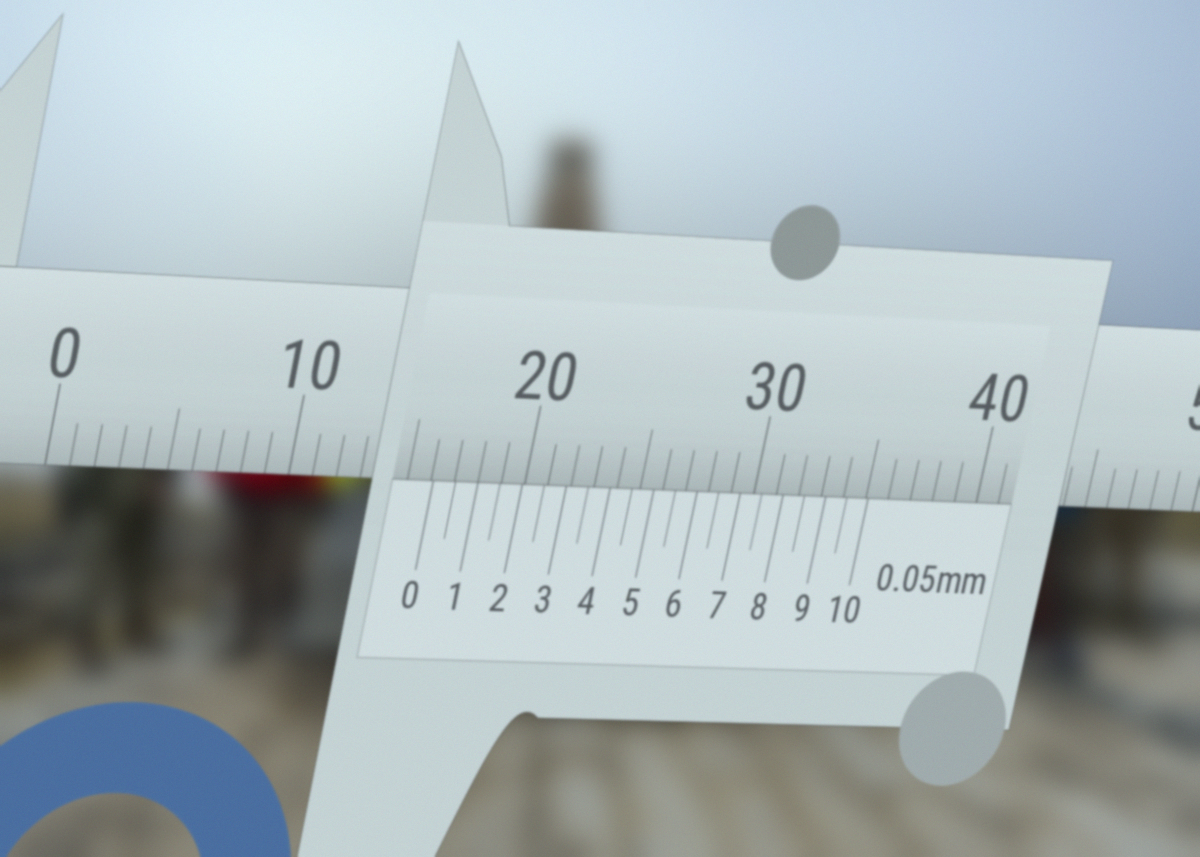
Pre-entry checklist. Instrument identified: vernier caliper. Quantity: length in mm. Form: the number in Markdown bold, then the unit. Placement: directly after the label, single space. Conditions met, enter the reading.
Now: **16.1** mm
